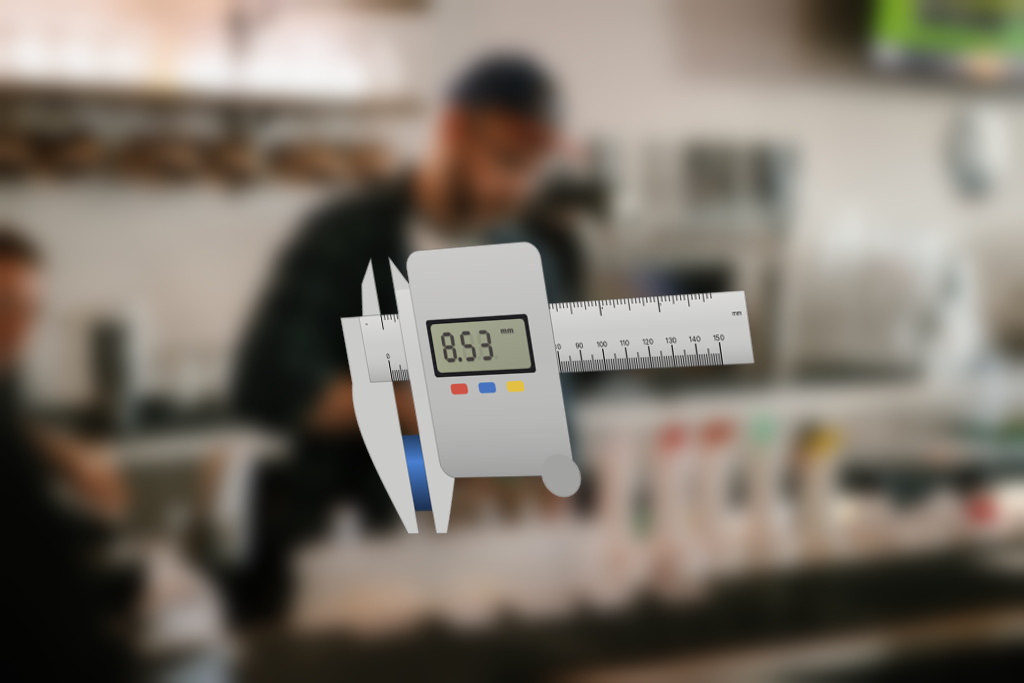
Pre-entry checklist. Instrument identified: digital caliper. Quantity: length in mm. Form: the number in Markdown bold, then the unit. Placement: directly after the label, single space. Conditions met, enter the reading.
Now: **8.53** mm
